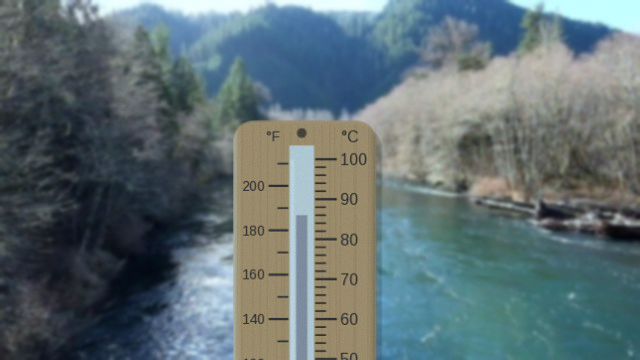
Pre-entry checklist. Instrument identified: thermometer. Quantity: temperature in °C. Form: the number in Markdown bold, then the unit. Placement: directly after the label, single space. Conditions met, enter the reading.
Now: **86** °C
